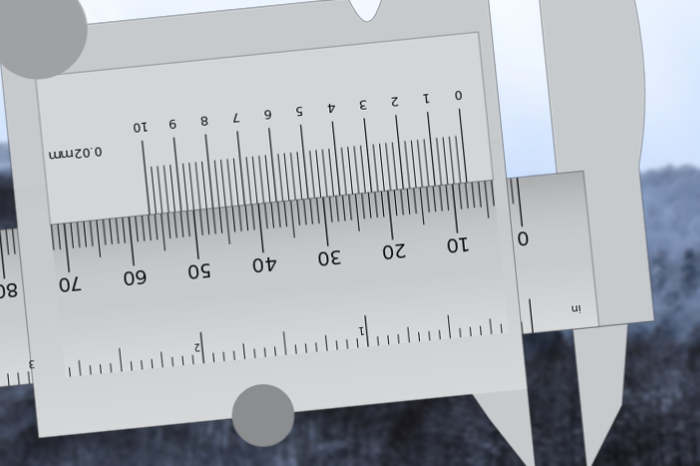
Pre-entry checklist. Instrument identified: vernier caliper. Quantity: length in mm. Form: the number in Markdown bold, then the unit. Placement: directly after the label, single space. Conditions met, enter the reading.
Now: **7.8** mm
